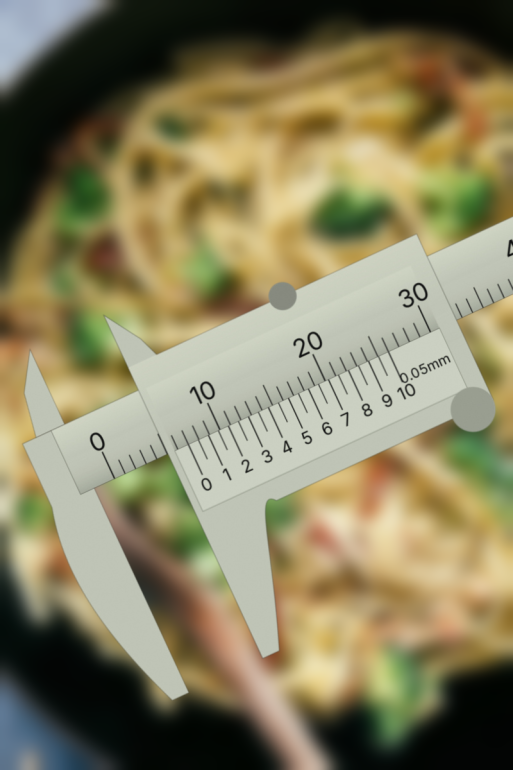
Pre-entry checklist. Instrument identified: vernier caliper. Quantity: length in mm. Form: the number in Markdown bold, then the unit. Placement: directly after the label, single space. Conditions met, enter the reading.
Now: **7.0** mm
